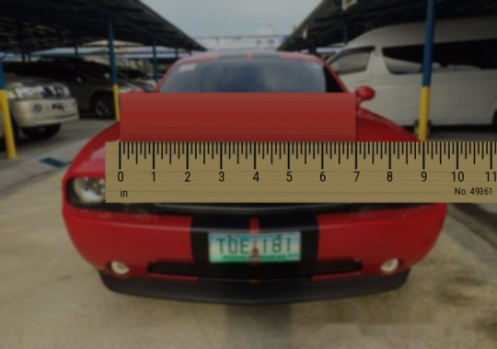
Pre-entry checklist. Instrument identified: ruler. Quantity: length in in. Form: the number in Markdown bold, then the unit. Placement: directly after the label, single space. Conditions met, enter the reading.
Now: **7** in
